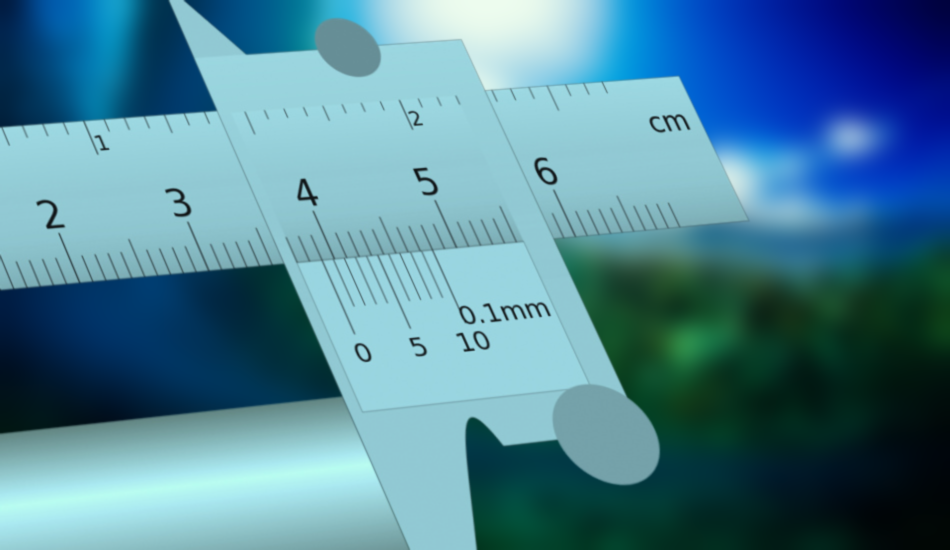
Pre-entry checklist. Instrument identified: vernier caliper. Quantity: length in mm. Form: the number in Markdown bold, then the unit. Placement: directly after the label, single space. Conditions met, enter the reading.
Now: **39.0** mm
